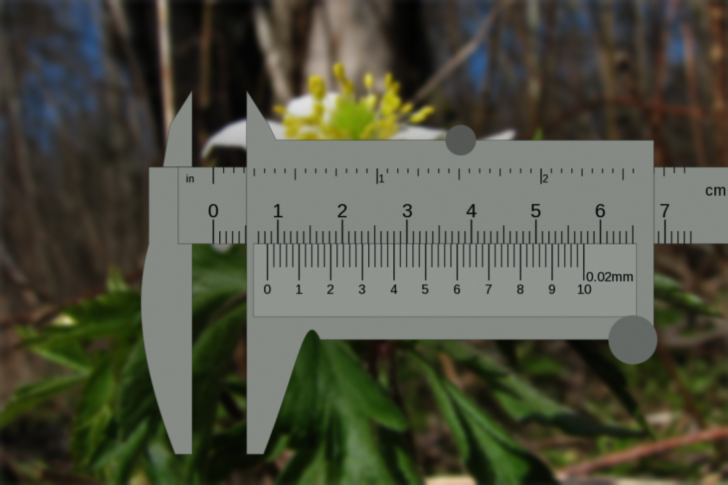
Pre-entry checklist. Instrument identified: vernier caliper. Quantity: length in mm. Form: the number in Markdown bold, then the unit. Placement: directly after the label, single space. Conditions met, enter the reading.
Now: **8.4** mm
